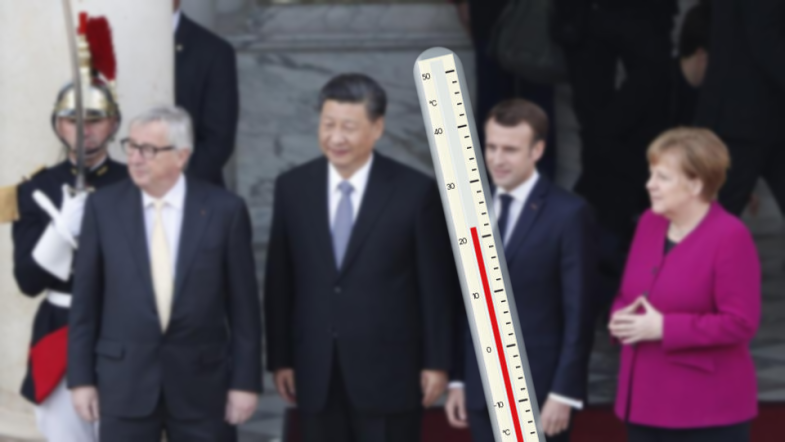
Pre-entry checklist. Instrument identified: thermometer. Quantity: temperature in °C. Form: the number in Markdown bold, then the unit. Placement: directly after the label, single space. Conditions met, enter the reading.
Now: **22** °C
